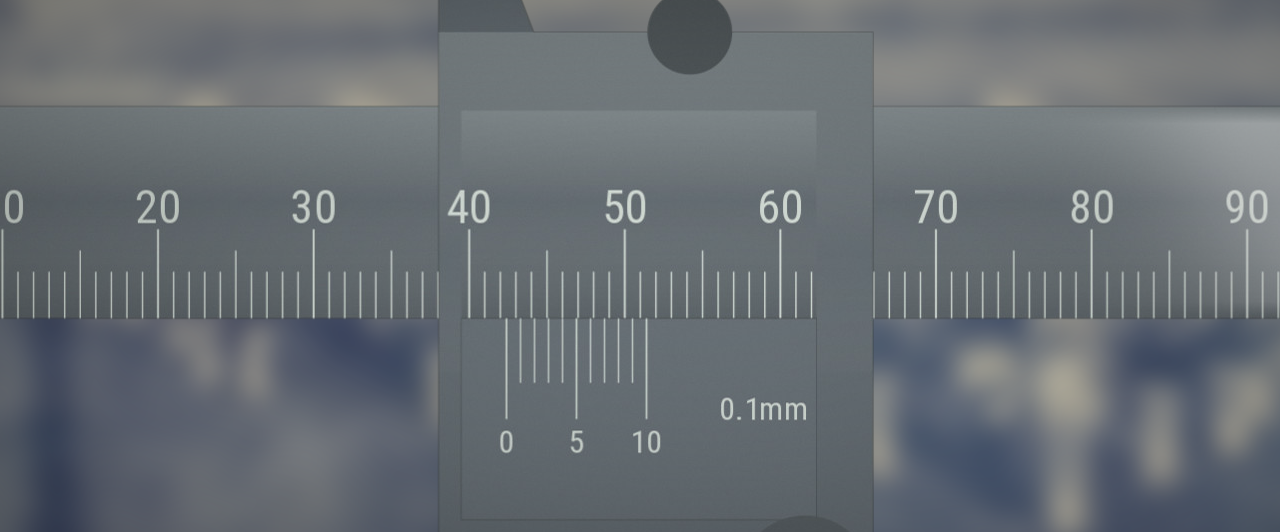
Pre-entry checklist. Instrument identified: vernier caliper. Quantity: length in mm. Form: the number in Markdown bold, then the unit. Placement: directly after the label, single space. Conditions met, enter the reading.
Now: **42.4** mm
